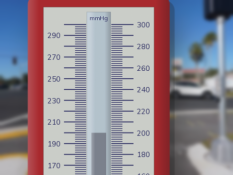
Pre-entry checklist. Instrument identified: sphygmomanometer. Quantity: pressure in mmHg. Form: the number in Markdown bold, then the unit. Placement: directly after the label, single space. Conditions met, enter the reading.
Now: **200** mmHg
